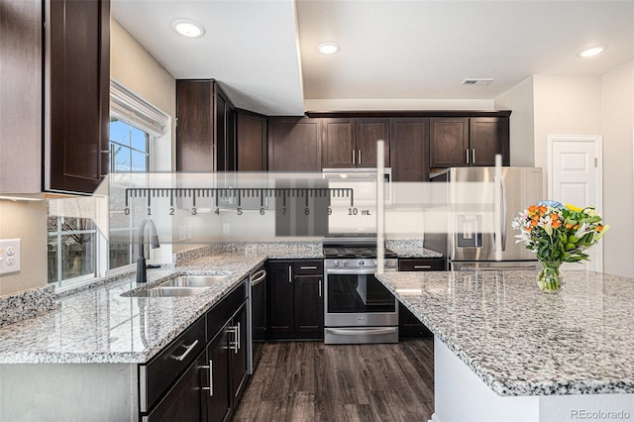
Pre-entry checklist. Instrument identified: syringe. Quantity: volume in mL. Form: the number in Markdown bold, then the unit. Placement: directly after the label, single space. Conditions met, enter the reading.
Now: **6.6** mL
